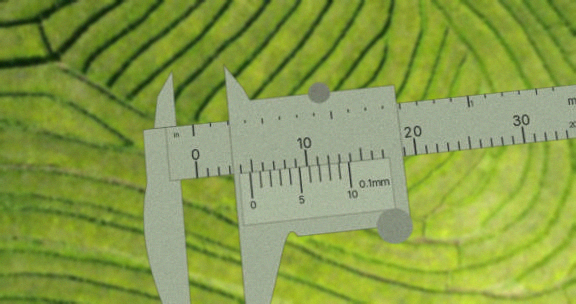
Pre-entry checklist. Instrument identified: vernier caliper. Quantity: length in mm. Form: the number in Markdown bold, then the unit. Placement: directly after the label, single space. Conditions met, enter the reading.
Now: **4.8** mm
